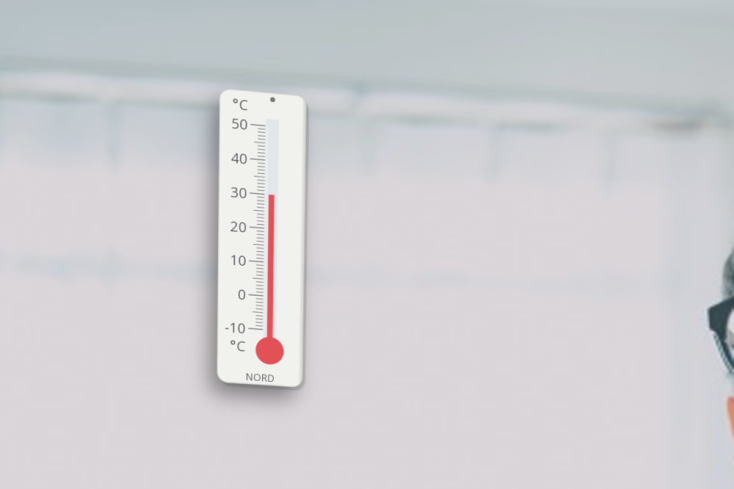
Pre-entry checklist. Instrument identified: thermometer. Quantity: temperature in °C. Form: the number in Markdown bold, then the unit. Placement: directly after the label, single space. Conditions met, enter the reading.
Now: **30** °C
